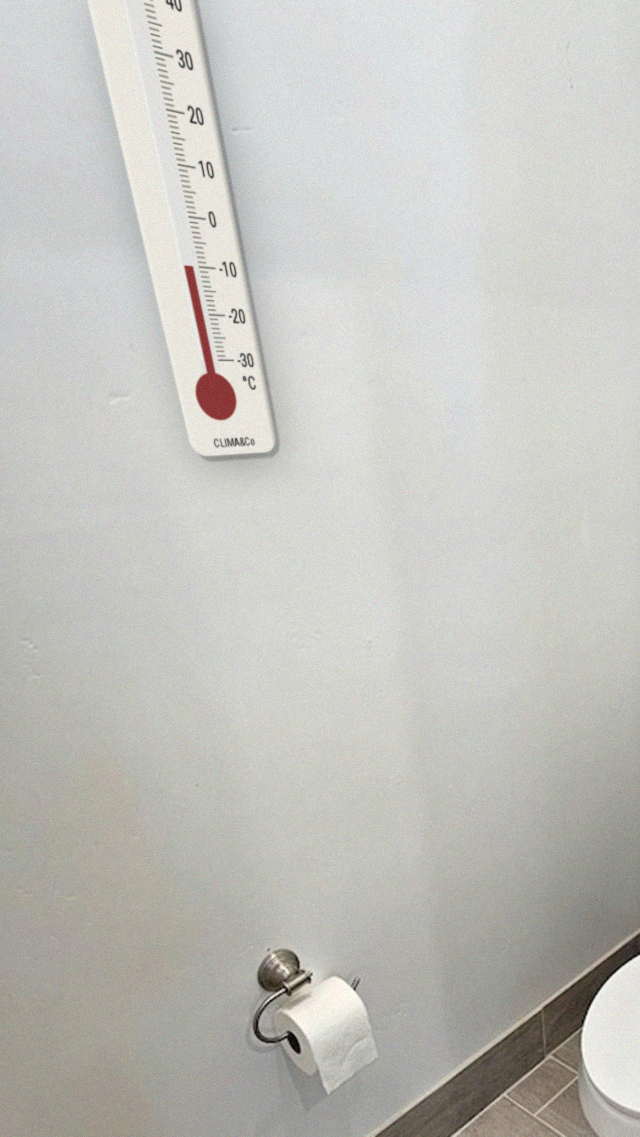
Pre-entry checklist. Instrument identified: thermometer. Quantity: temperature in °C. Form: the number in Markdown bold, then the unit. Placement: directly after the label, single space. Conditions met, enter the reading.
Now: **-10** °C
